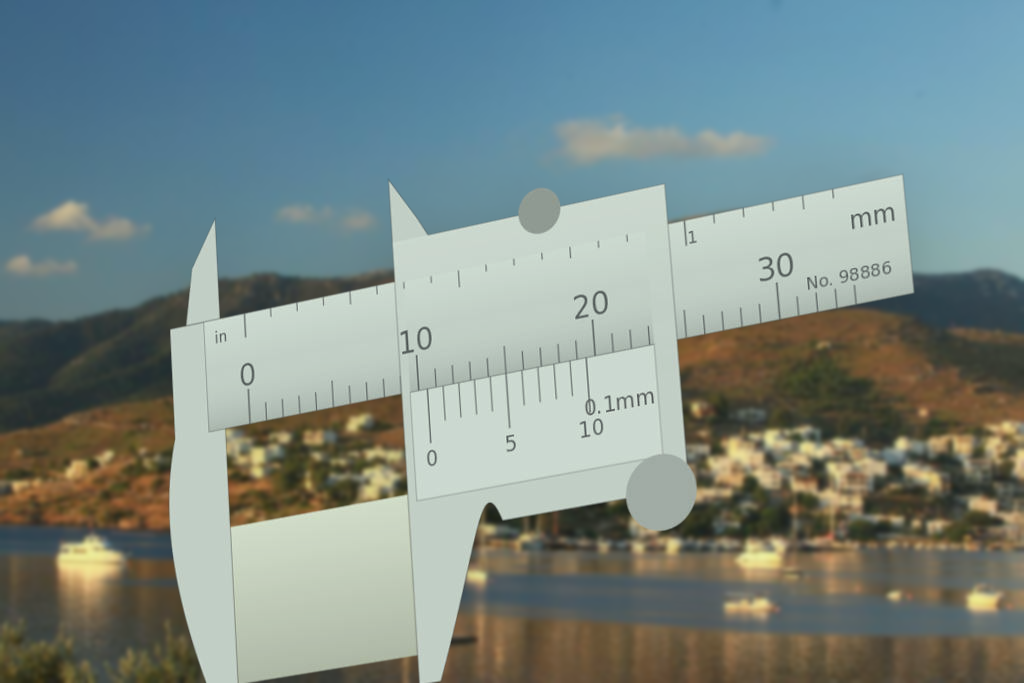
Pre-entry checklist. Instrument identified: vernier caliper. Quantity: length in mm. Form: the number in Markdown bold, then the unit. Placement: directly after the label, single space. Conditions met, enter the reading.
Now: **10.5** mm
